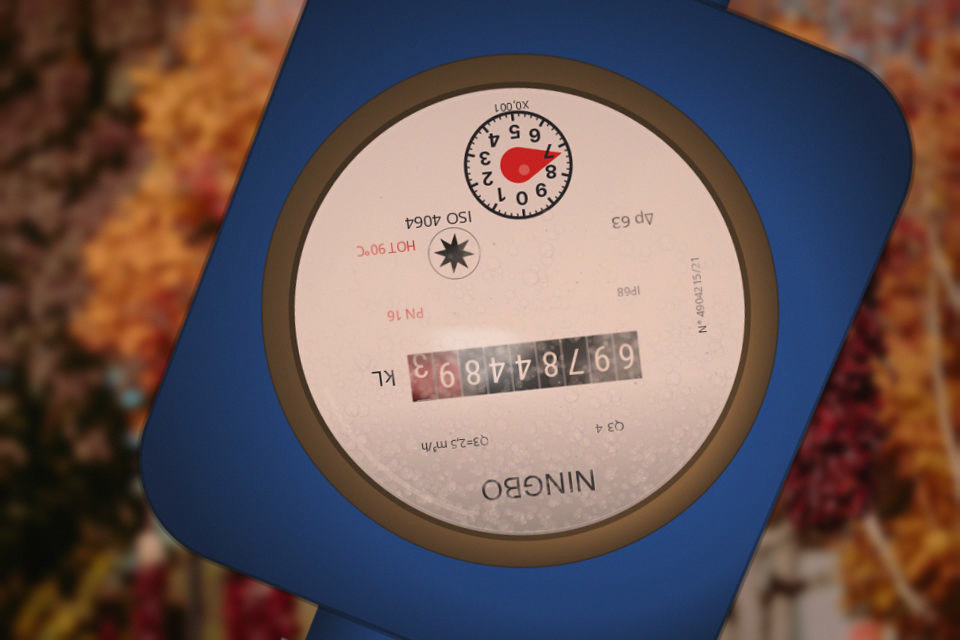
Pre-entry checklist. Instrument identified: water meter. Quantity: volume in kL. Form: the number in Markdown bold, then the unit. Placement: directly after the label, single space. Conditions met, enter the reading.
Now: **6978448.927** kL
